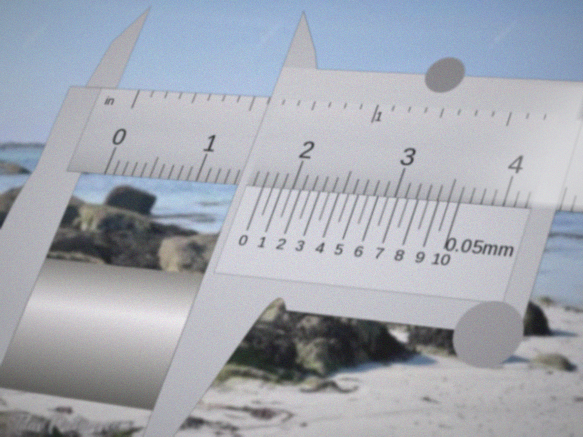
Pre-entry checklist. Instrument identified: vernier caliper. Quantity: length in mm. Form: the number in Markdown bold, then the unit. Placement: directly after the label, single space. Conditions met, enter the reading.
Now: **17.0** mm
